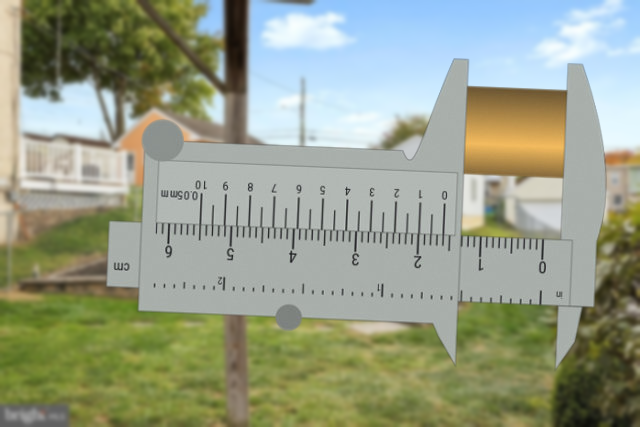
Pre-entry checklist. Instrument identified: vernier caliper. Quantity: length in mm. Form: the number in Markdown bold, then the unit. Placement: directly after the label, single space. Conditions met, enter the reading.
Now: **16.0** mm
